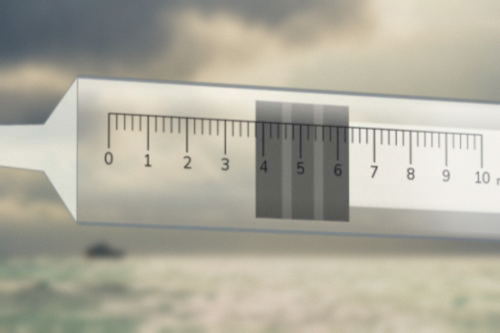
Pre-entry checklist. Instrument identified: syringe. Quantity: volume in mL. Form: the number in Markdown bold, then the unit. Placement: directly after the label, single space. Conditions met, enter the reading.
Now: **3.8** mL
